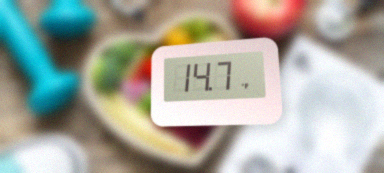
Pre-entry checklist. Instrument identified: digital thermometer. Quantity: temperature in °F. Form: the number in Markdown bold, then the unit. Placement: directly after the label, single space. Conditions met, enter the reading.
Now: **14.7** °F
